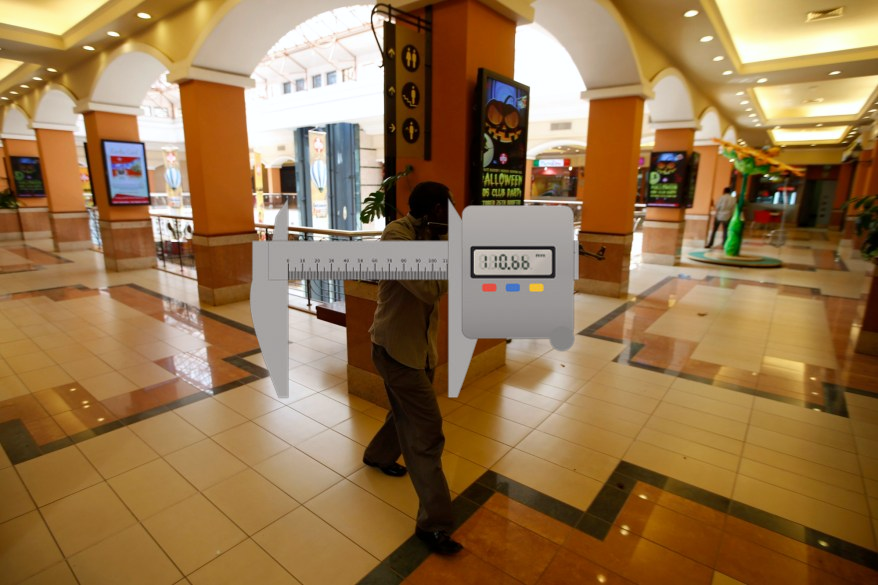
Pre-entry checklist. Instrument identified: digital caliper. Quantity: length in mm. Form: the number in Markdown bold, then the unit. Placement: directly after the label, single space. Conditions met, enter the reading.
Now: **110.66** mm
